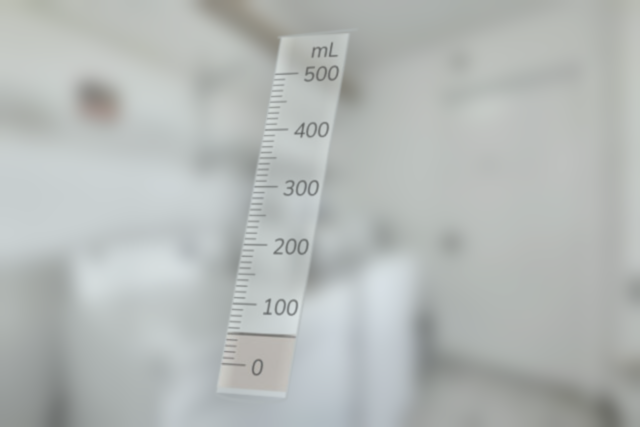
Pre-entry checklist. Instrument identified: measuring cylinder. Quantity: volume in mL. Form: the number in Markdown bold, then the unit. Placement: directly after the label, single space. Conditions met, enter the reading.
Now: **50** mL
